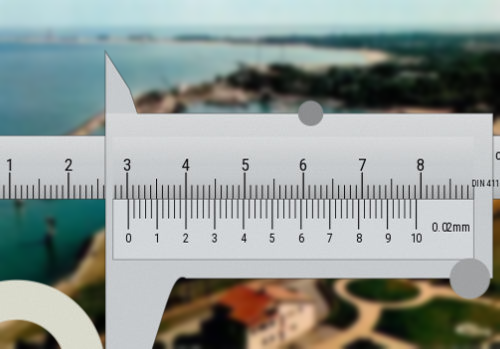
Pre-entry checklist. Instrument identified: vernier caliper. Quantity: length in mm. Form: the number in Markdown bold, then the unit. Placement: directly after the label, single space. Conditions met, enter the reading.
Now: **30.2** mm
